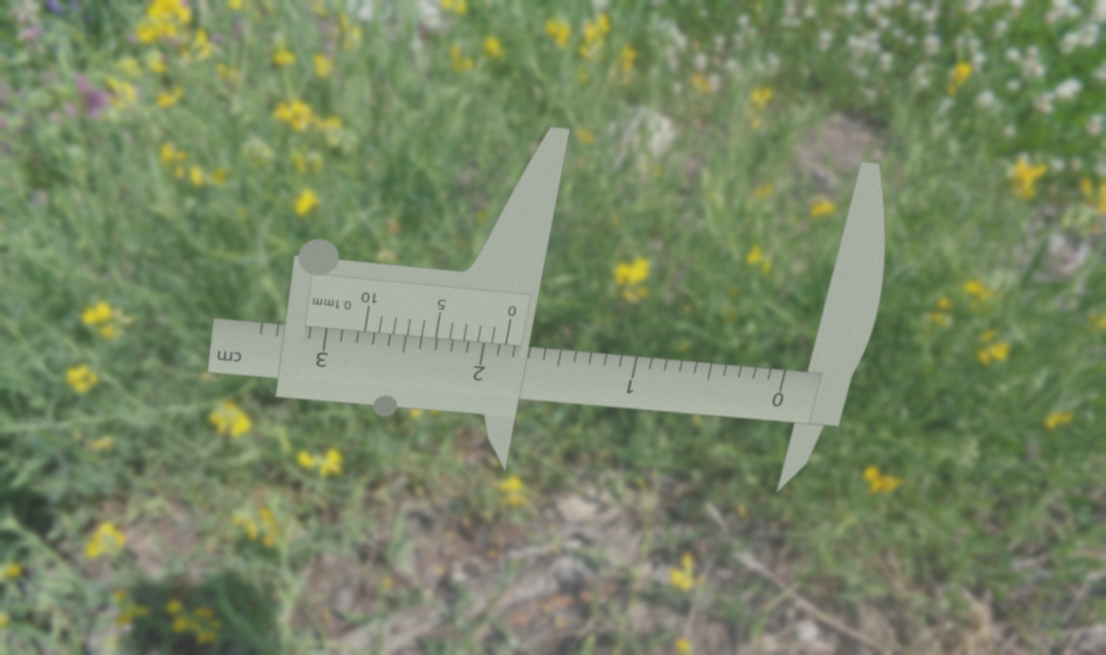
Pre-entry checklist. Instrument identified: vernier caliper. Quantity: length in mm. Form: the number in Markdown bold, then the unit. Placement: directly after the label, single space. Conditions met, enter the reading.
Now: **18.6** mm
